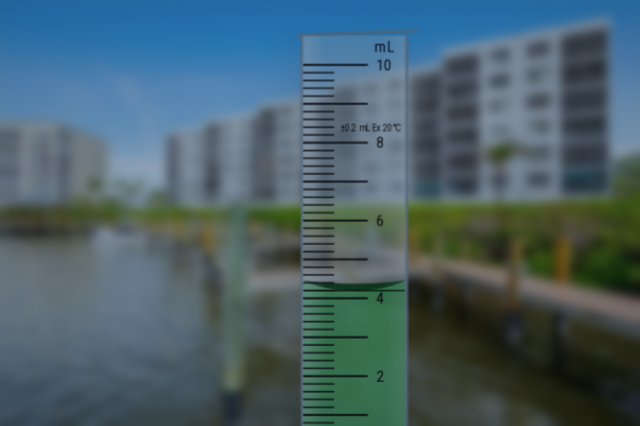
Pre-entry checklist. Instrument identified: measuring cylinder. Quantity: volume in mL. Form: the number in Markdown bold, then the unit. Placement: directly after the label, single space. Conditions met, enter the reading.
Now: **4.2** mL
